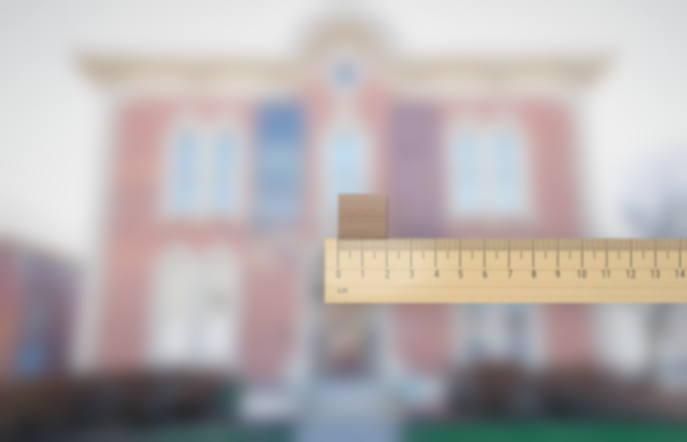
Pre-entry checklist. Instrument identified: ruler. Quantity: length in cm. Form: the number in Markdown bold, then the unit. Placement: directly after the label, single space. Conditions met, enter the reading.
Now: **2** cm
